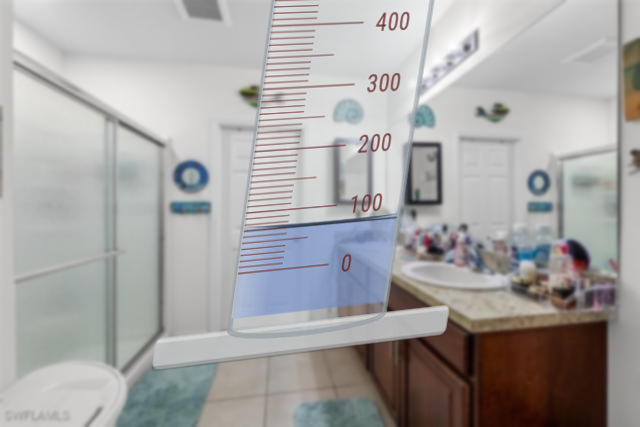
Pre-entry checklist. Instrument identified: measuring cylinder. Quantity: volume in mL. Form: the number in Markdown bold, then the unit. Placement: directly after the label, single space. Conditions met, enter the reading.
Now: **70** mL
